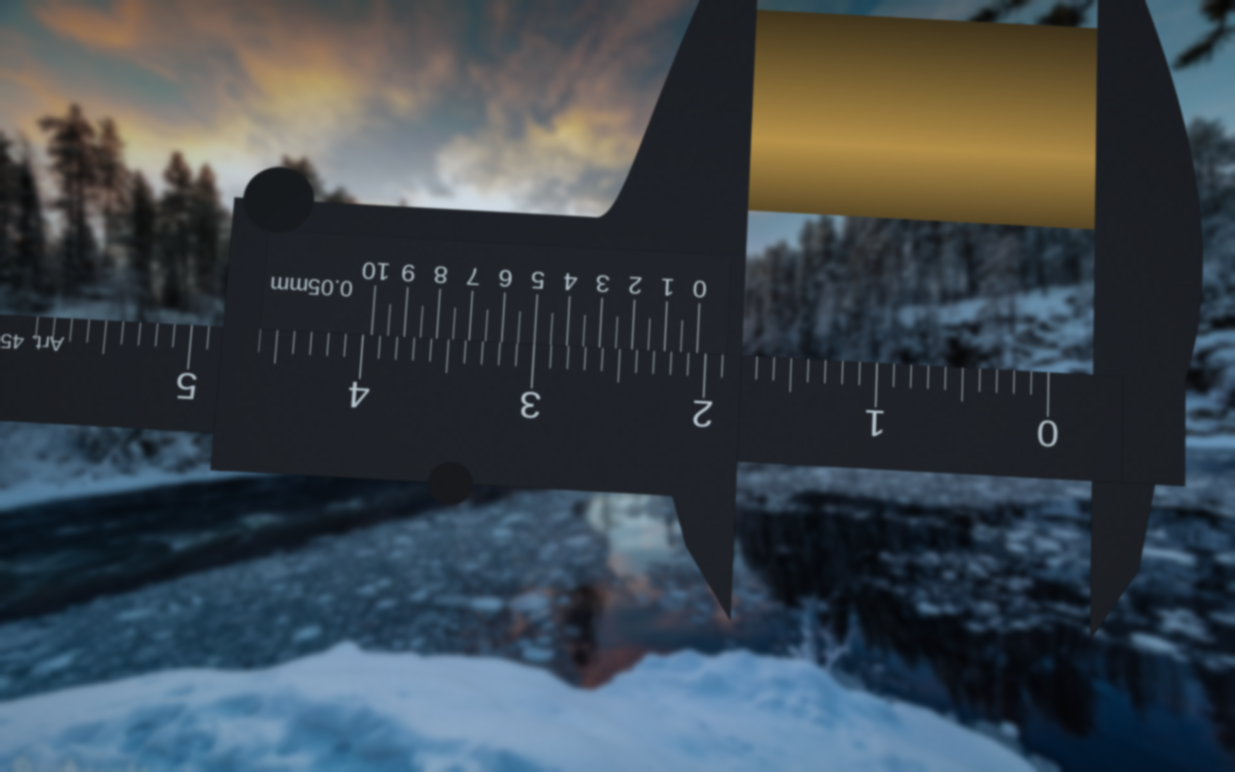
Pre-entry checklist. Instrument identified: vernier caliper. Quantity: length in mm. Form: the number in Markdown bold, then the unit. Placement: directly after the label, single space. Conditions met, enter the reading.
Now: **20.5** mm
